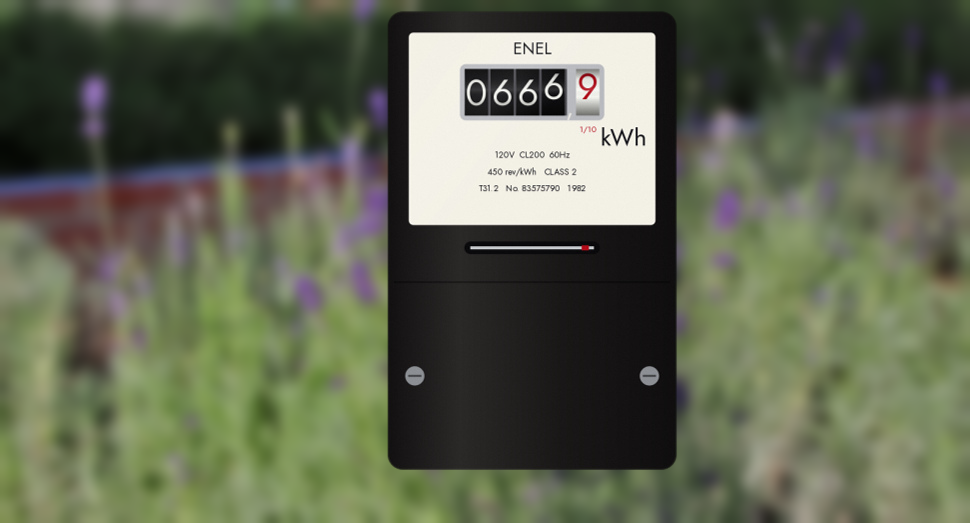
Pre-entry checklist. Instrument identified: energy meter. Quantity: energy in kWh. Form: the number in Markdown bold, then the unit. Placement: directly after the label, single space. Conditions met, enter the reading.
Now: **666.9** kWh
